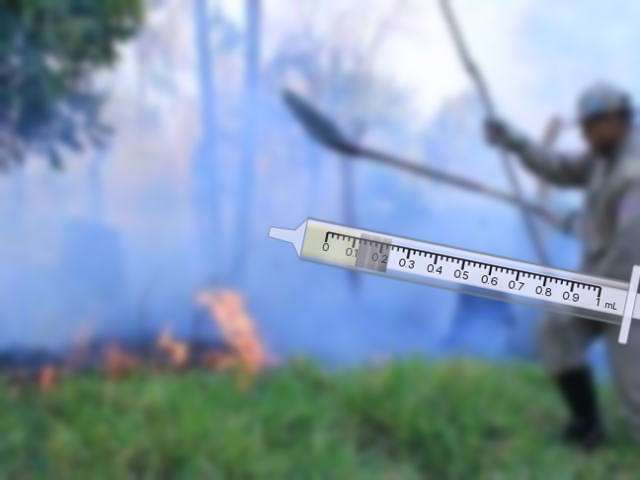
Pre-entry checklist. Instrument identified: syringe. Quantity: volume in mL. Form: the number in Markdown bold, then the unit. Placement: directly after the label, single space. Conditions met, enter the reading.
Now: **0.12** mL
